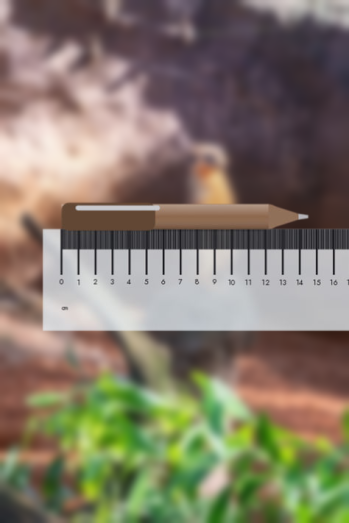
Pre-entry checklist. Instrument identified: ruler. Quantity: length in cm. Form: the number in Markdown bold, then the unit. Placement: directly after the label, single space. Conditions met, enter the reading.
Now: **14.5** cm
